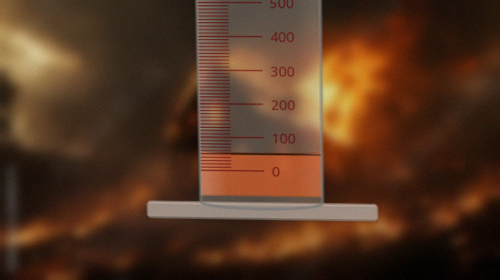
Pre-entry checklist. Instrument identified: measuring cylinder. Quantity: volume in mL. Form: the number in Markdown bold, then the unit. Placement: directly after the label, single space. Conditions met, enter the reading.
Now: **50** mL
